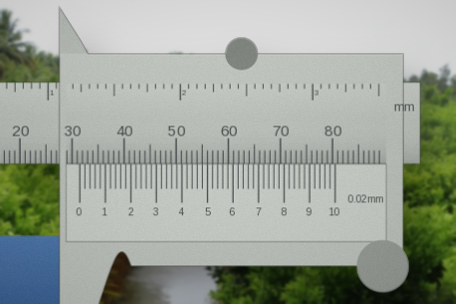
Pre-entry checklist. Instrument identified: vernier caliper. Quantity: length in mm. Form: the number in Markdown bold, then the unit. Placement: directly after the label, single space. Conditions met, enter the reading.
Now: **31.5** mm
